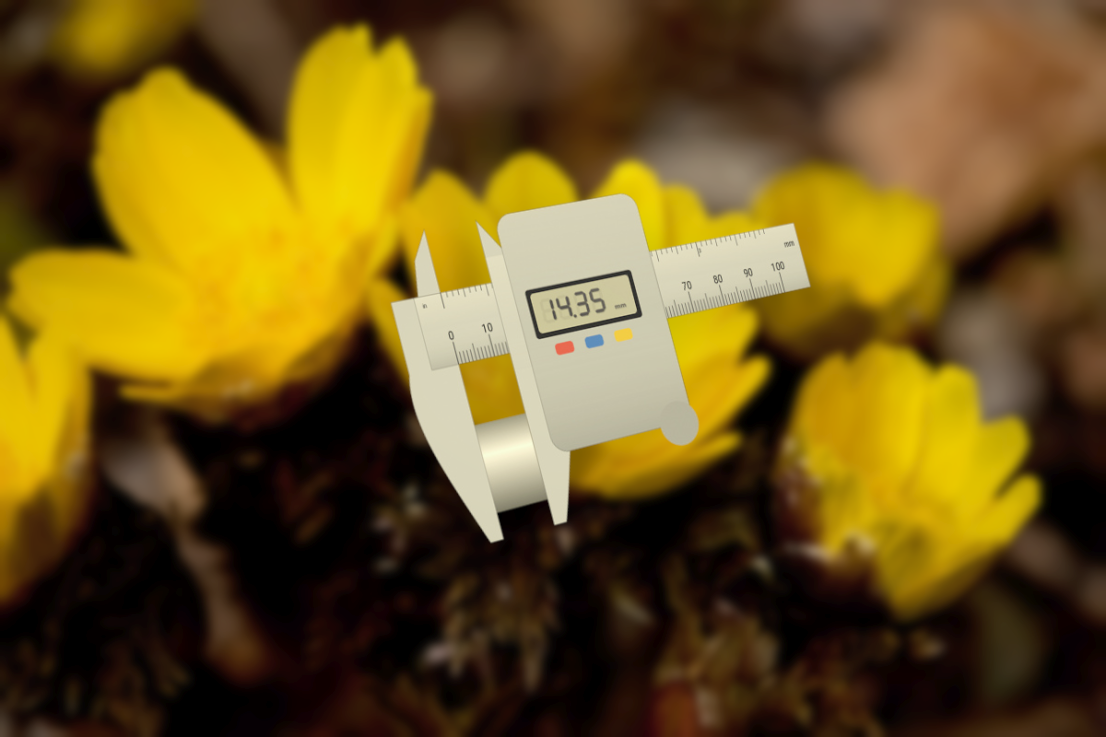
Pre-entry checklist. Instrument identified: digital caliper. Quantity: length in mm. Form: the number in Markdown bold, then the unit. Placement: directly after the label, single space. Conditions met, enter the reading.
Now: **14.35** mm
